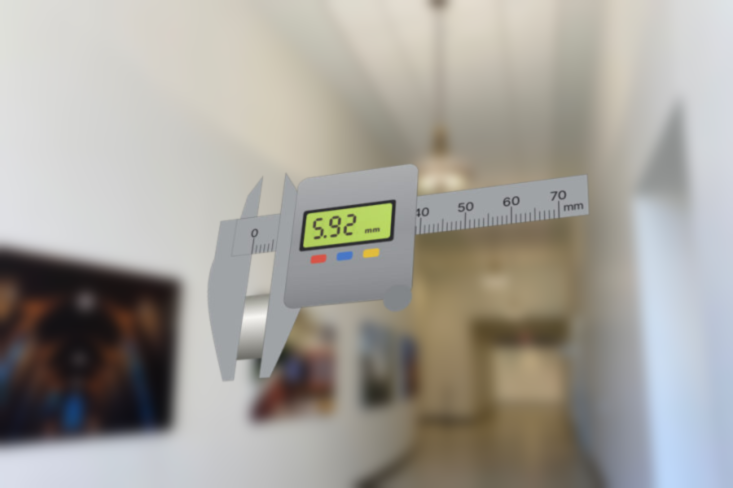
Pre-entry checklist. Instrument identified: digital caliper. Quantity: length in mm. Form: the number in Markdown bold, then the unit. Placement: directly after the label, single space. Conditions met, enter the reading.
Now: **5.92** mm
